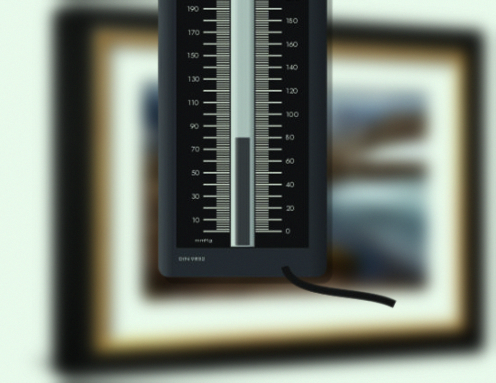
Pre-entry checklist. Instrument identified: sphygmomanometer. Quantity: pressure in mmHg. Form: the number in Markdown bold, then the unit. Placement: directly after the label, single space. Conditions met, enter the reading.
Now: **80** mmHg
